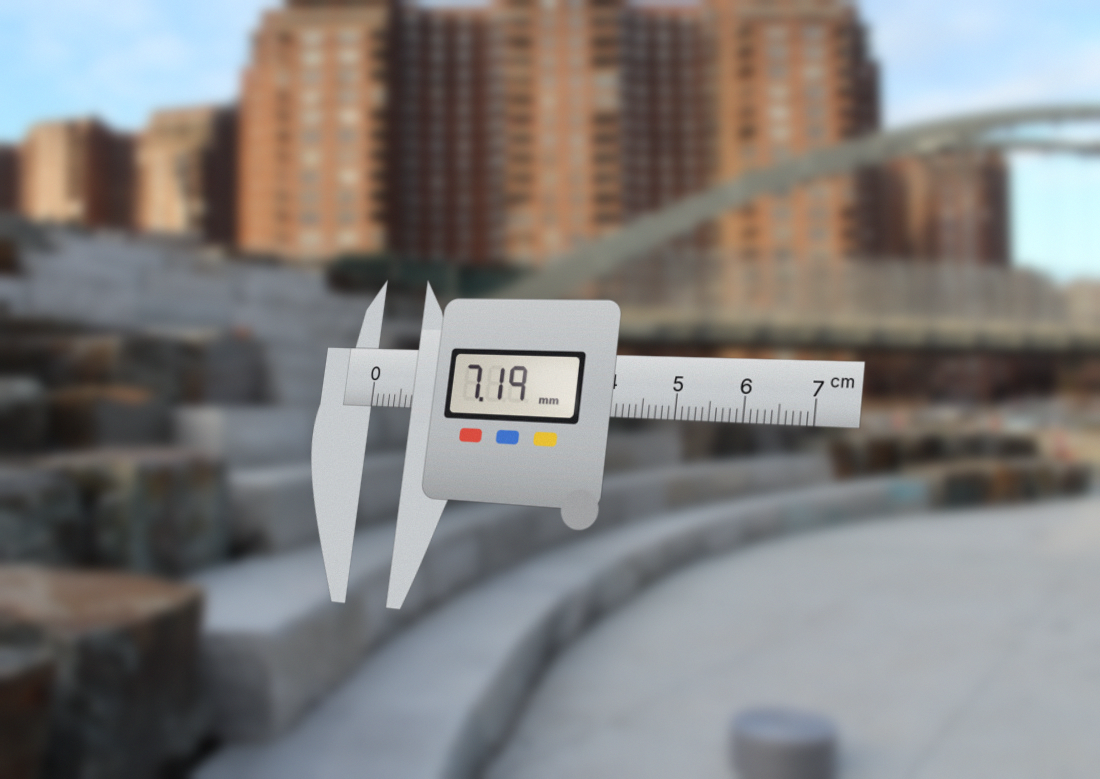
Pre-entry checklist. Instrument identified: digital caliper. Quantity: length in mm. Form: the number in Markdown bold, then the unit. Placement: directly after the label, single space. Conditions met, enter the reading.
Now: **7.19** mm
